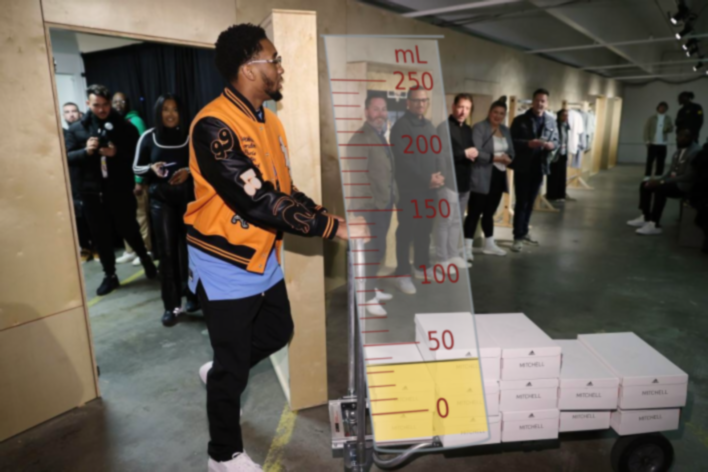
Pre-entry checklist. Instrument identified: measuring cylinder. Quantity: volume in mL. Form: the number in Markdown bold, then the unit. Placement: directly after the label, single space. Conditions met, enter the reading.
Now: **35** mL
